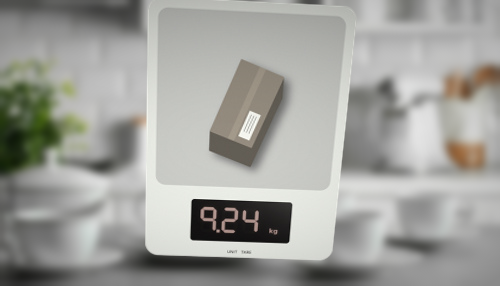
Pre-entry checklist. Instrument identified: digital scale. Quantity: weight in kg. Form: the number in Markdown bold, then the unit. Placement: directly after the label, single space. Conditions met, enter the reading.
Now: **9.24** kg
